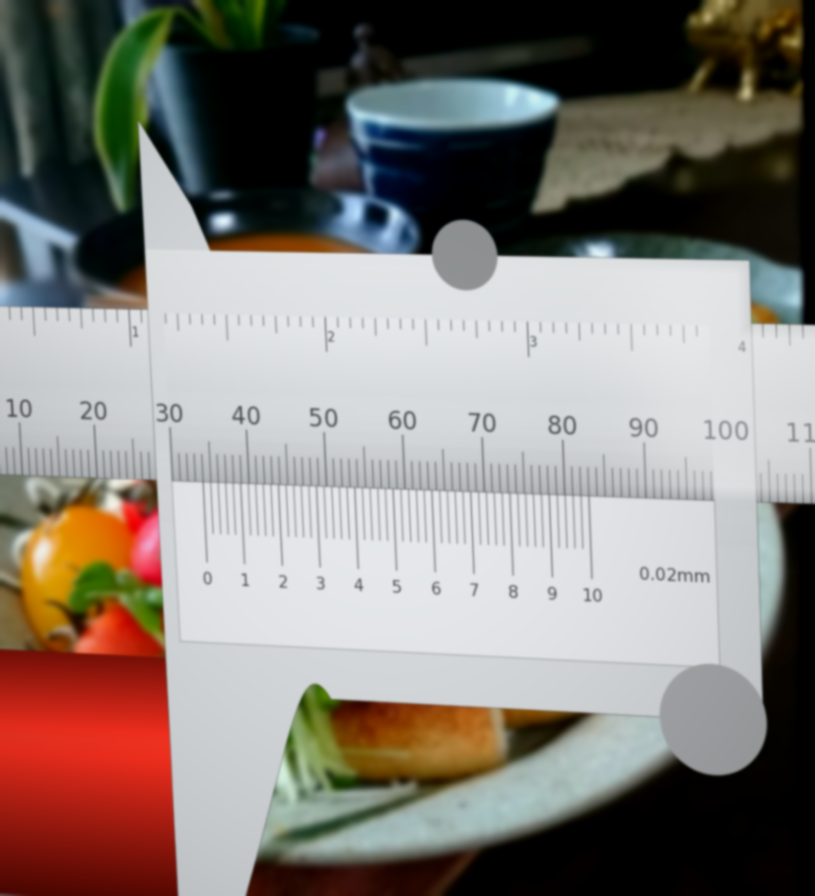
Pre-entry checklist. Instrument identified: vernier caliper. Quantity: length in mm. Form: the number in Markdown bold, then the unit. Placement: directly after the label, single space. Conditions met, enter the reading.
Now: **34.0** mm
